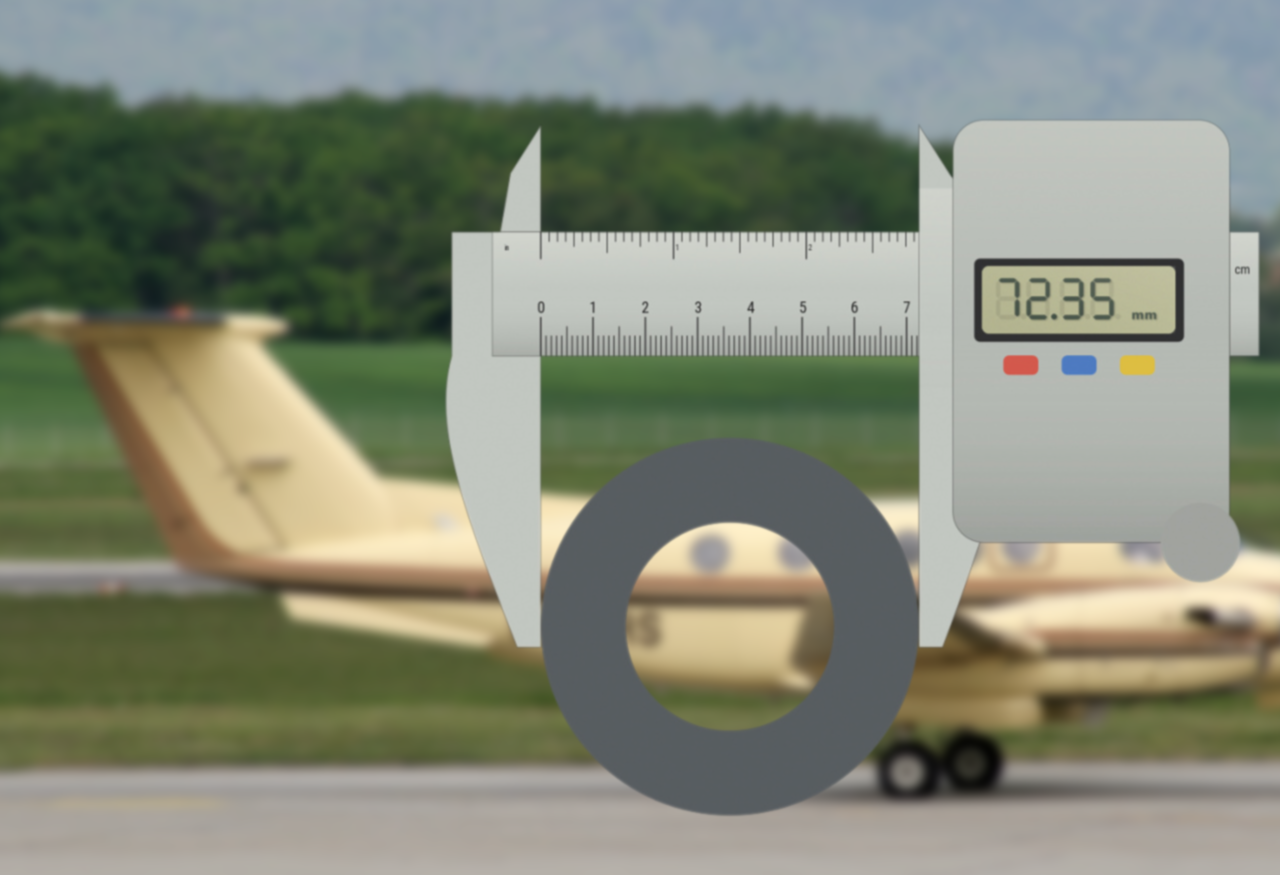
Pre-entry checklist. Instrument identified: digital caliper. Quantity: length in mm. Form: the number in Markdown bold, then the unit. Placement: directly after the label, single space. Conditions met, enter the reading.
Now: **72.35** mm
